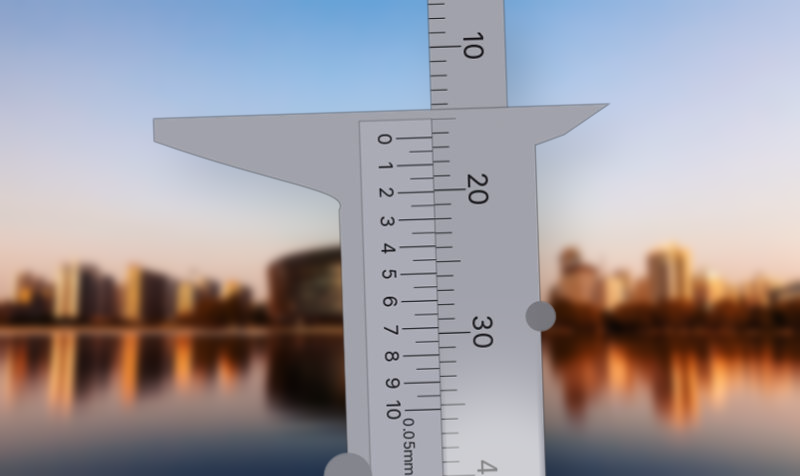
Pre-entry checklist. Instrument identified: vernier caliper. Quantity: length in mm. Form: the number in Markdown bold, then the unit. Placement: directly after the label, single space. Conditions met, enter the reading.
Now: **16.3** mm
